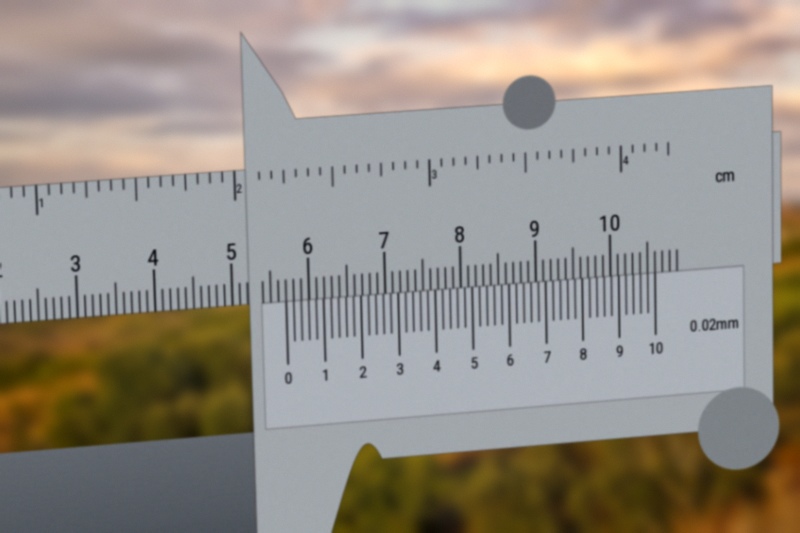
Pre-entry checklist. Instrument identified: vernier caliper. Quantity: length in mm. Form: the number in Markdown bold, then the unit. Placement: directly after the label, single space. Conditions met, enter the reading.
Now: **57.0** mm
